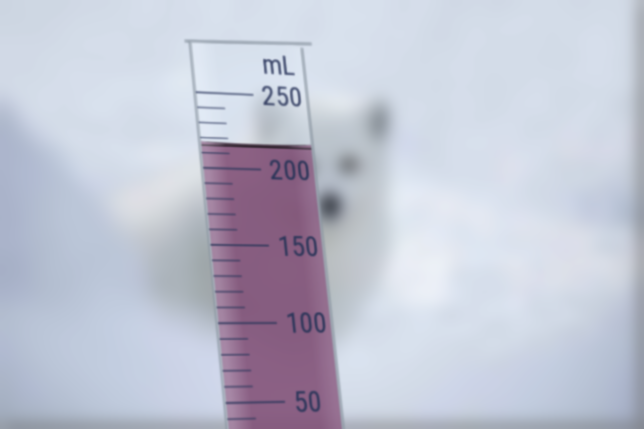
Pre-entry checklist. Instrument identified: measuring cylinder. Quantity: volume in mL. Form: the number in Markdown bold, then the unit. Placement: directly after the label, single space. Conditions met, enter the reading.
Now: **215** mL
